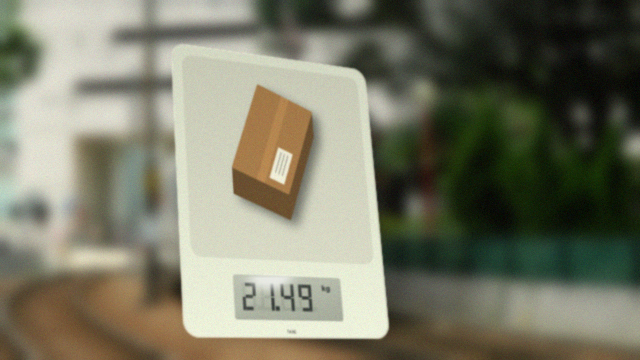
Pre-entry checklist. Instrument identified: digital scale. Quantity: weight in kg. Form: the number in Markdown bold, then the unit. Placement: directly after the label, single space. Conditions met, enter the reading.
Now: **21.49** kg
